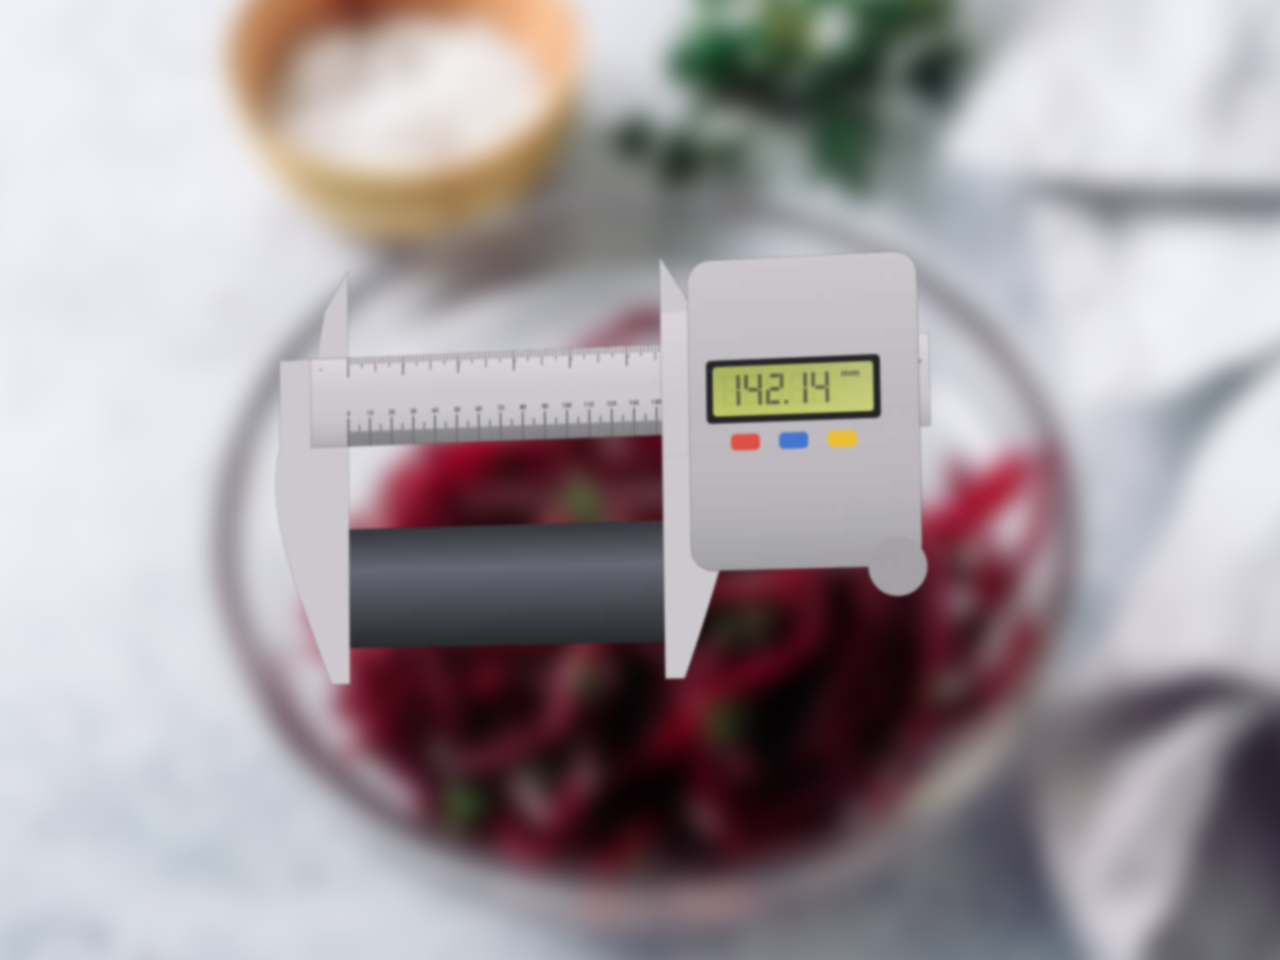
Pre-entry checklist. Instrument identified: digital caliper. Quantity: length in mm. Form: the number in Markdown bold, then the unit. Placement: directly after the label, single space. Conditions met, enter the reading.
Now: **142.14** mm
